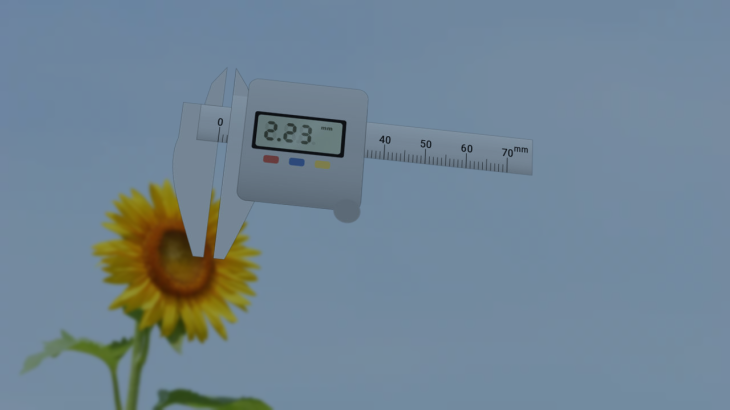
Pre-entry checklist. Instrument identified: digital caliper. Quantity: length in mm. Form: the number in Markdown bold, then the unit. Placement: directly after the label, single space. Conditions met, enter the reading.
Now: **2.23** mm
